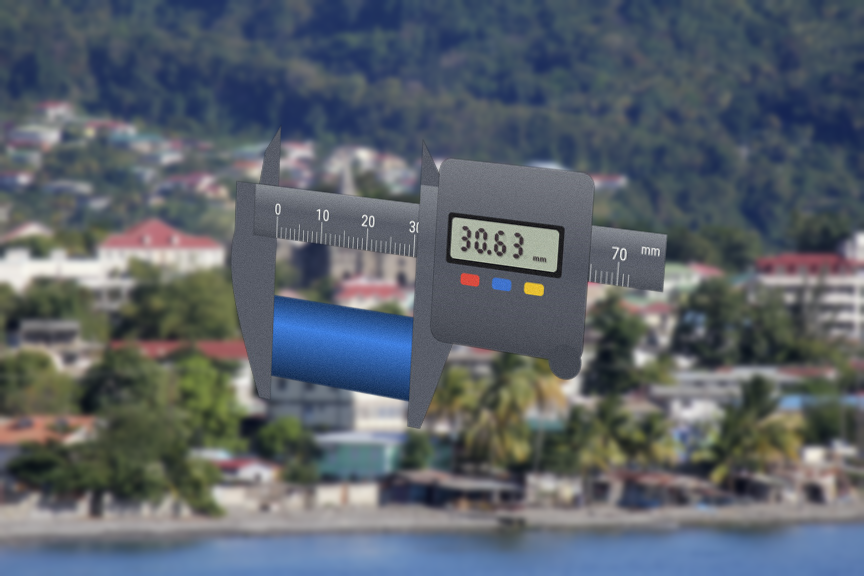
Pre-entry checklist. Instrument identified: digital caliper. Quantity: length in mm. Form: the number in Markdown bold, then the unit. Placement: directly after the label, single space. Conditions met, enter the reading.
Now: **30.63** mm
